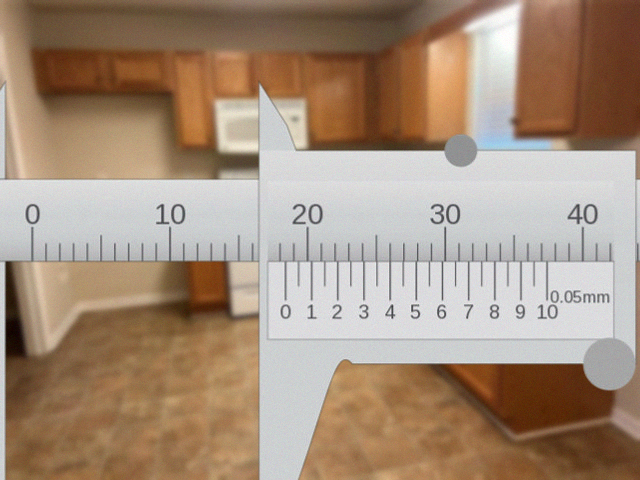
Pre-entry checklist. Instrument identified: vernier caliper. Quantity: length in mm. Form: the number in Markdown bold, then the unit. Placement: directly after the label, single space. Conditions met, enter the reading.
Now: **18.4** mm
